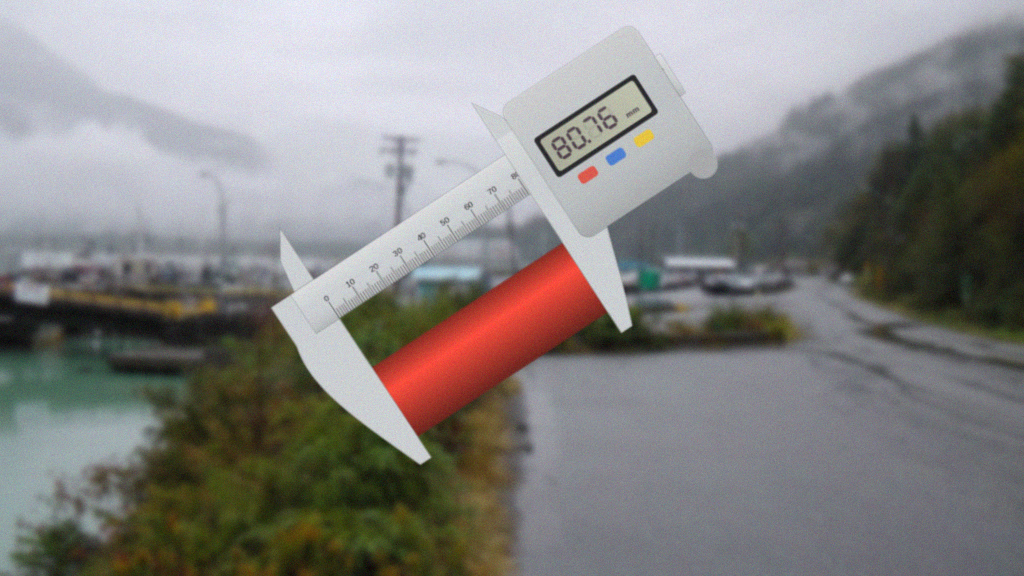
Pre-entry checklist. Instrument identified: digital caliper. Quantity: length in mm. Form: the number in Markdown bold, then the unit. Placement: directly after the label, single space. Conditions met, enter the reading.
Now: **80.76** mm
